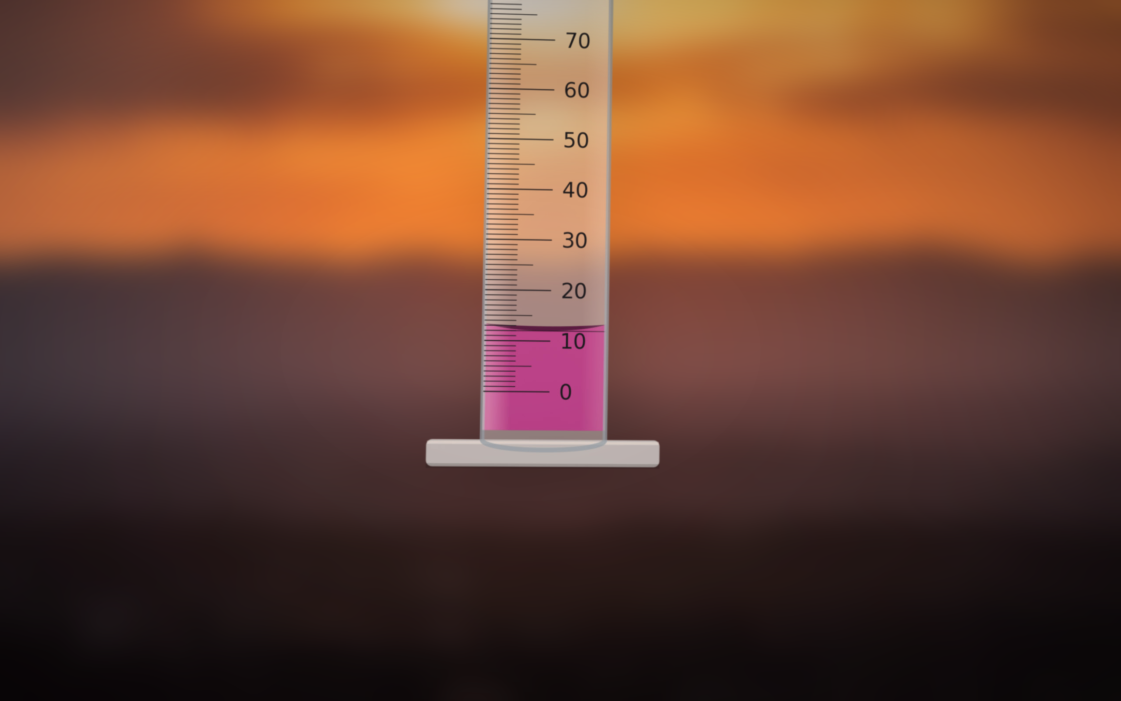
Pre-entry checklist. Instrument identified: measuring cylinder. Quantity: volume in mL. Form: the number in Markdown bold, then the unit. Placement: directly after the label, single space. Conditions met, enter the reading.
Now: **12** mL
